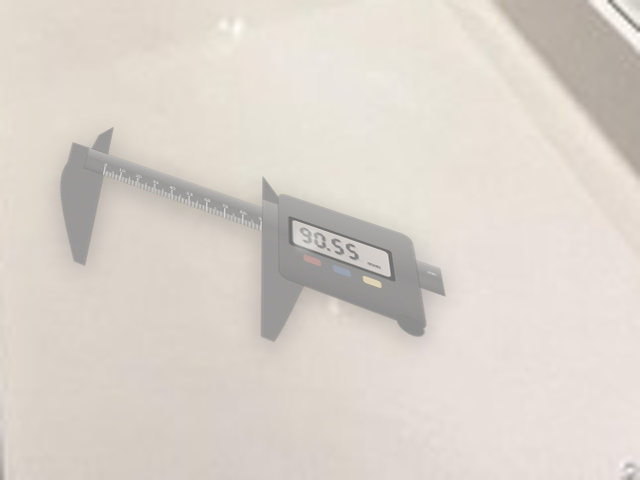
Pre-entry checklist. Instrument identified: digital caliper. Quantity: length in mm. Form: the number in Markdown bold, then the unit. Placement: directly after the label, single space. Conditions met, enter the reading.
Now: **90.55** mm
